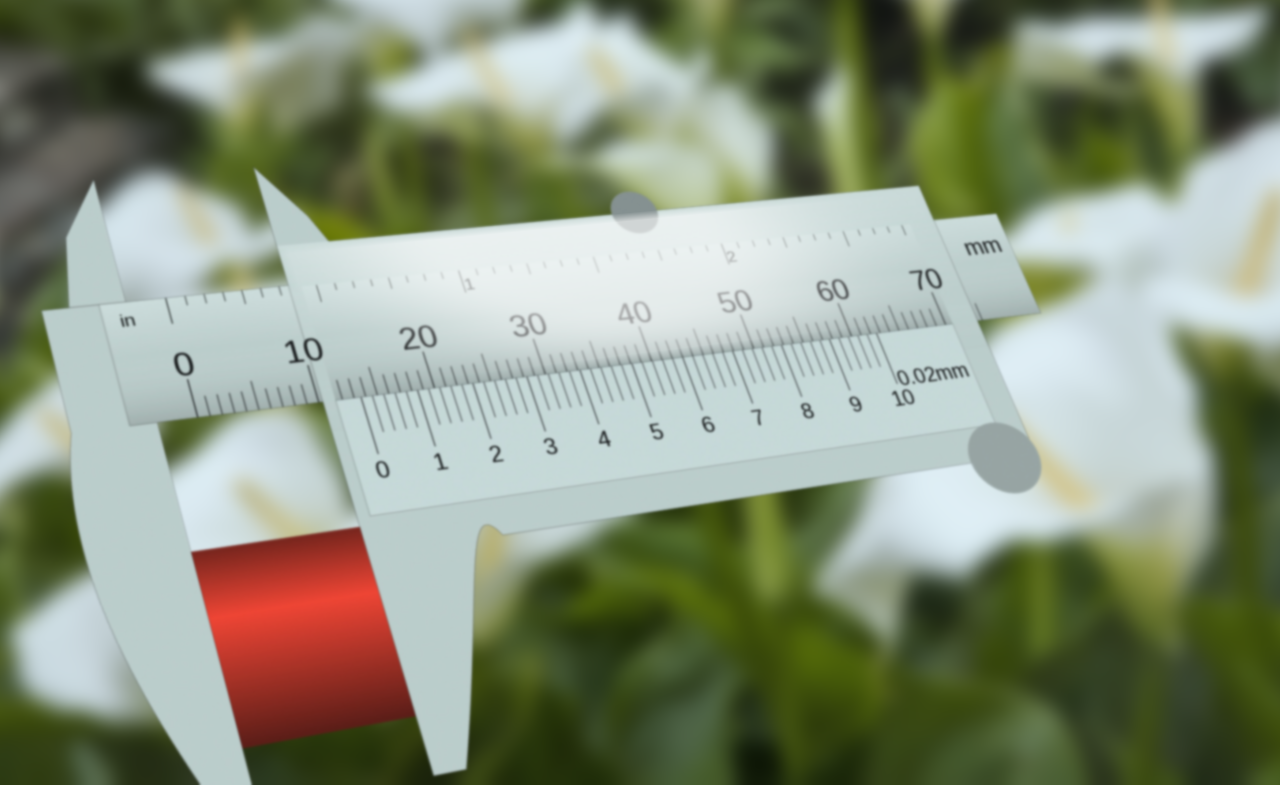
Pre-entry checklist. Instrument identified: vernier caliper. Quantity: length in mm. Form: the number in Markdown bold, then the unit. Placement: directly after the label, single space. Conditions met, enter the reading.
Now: **13.6** mm
